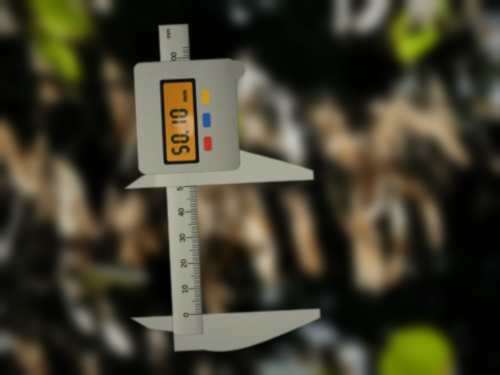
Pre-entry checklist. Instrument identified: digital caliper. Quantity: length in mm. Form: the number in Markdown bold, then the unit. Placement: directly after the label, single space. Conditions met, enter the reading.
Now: **50.10** mm
